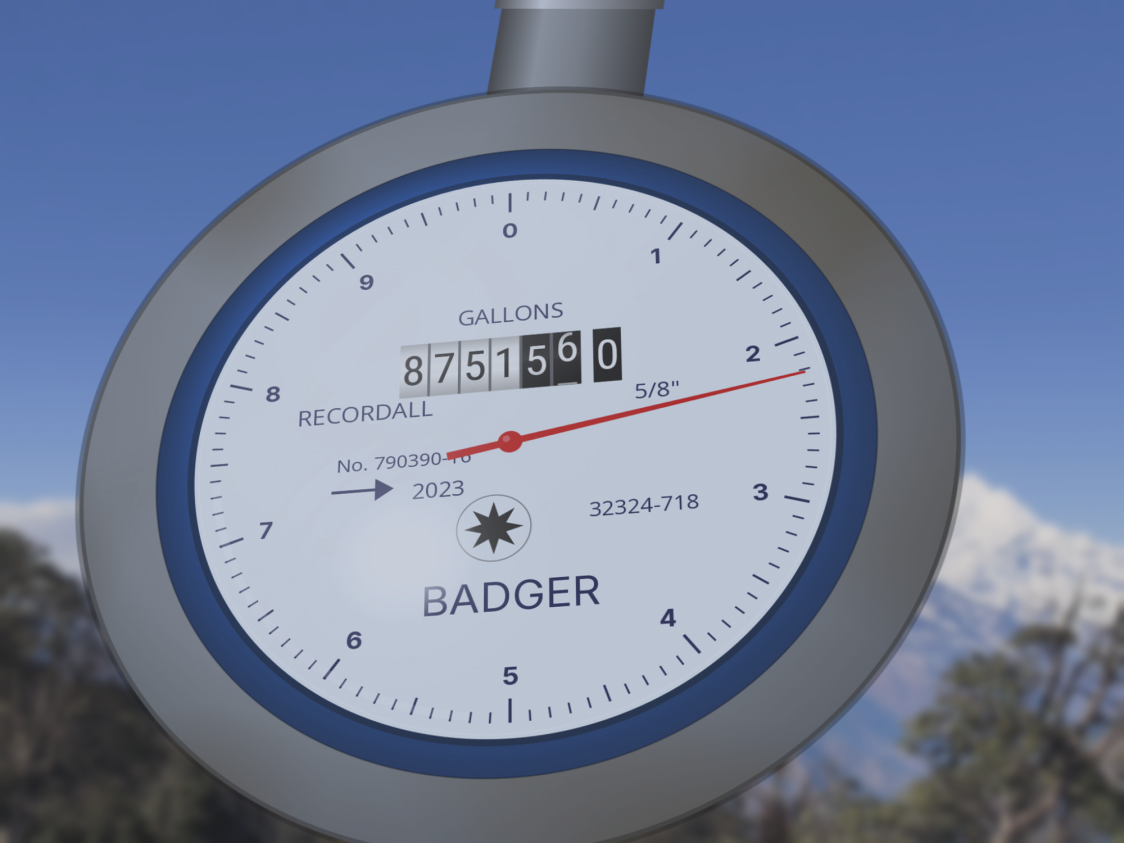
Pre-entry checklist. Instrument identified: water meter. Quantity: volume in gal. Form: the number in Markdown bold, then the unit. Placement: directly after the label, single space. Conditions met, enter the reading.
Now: **8751562.2** gal
